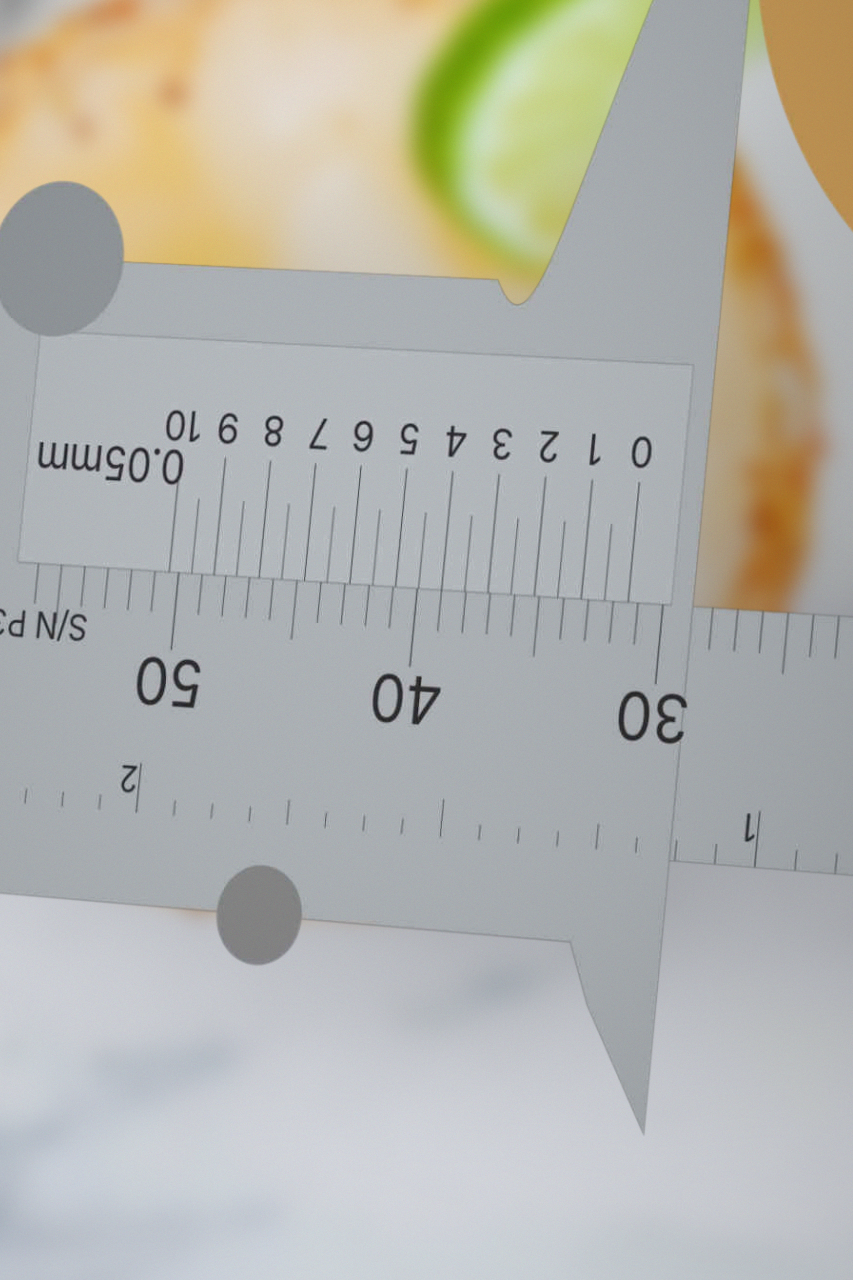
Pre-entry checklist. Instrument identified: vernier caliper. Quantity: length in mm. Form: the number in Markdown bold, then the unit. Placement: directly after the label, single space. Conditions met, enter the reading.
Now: **31.4** mm
